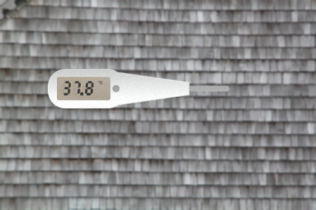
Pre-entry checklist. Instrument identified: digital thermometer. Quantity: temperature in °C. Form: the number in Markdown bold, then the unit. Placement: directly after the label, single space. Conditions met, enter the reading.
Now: **37.8** °C
